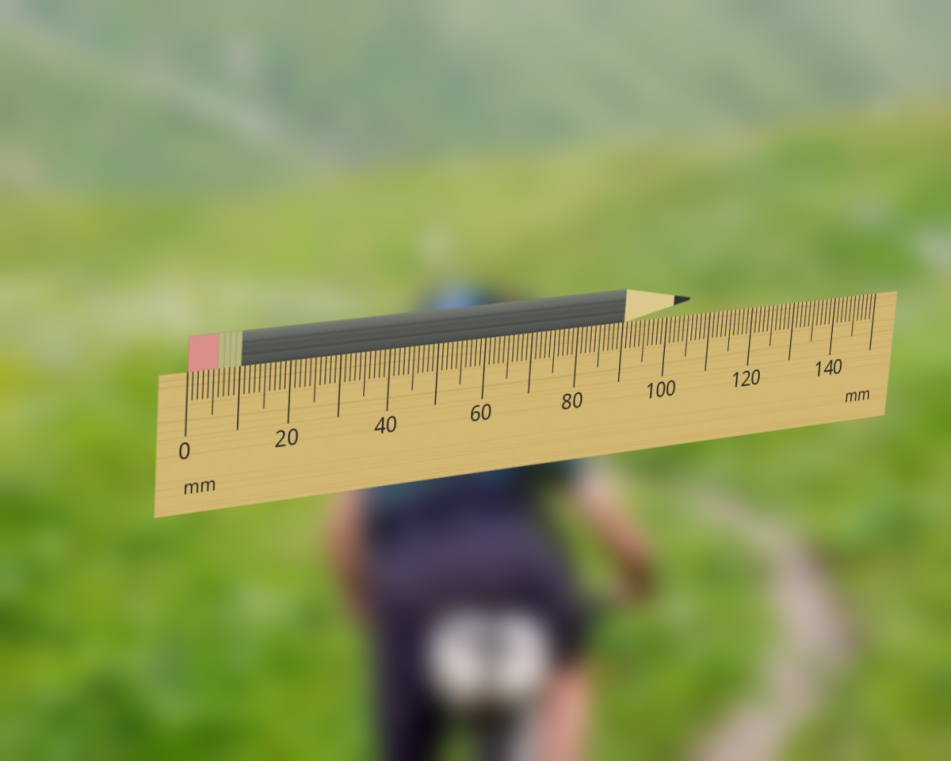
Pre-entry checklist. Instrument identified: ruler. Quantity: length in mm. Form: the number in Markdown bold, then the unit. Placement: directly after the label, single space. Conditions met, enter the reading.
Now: **105** mm
